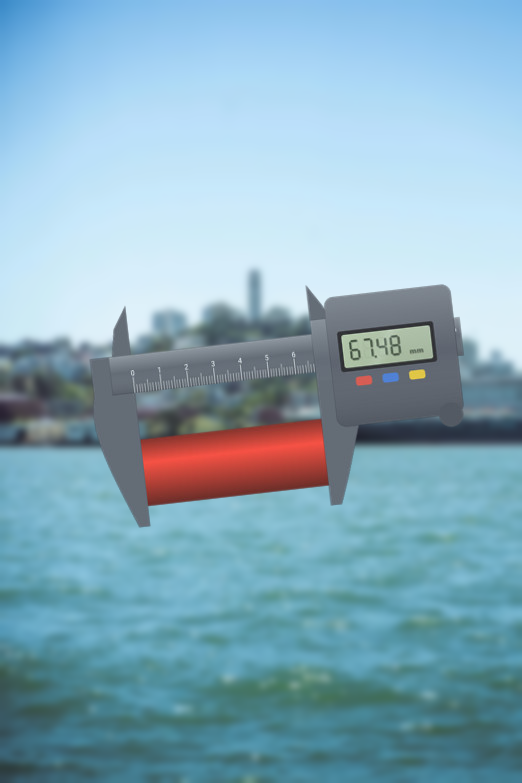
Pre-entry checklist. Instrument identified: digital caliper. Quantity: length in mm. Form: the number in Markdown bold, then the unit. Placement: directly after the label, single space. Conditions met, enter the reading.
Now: **67.48** mm
